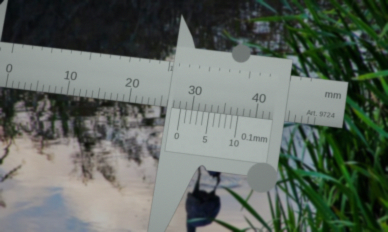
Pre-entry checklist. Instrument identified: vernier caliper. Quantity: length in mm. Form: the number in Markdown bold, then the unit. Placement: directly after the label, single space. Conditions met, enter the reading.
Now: **28.2** mm
